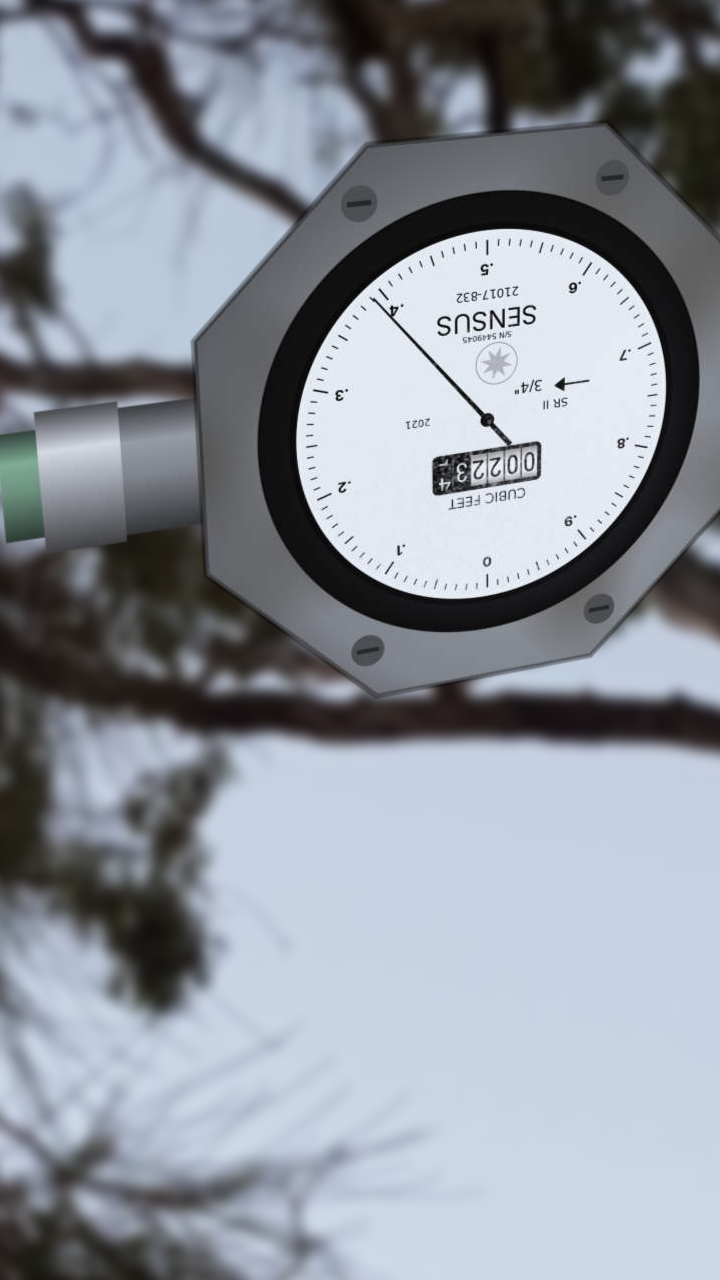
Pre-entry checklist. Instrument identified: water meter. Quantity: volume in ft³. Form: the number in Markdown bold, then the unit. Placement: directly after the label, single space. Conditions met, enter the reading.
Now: **2234.39** ft³
